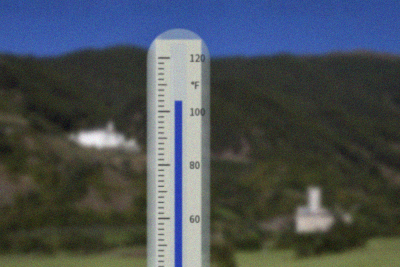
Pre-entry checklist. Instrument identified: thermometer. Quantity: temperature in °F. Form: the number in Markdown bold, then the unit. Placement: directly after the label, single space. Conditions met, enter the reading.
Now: **104** °F
